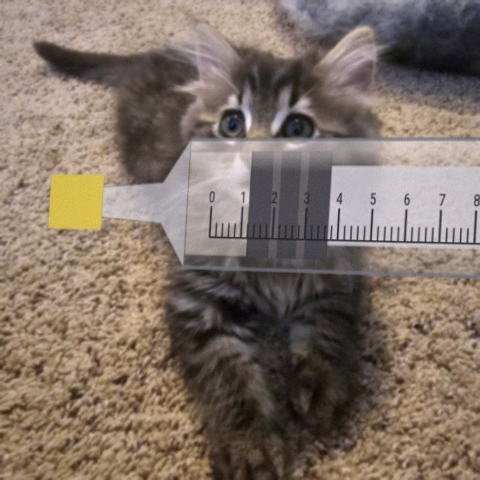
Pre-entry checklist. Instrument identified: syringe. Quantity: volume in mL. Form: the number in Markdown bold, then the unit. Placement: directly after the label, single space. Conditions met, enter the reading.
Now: **1.2** mL
